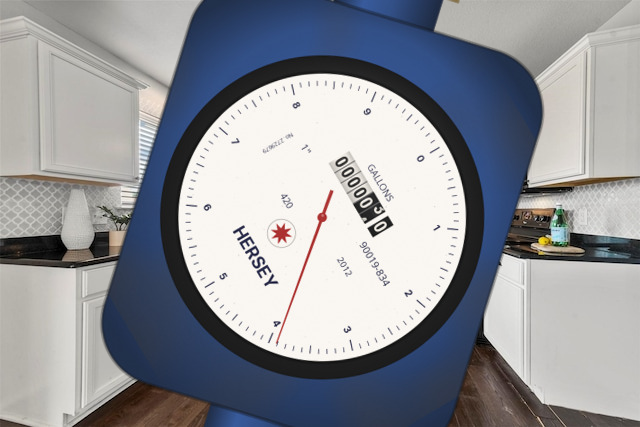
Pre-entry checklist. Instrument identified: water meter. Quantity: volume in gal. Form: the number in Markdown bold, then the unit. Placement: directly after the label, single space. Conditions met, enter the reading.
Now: **33.9** gal
